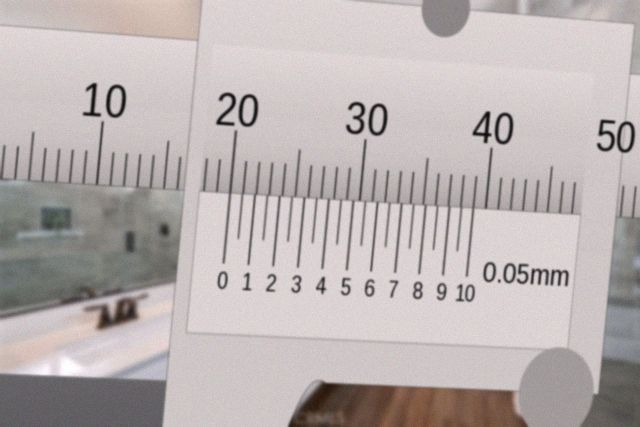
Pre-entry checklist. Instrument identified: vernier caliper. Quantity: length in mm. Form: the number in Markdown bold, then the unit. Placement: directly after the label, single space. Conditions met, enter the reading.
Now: **20.0** mm
